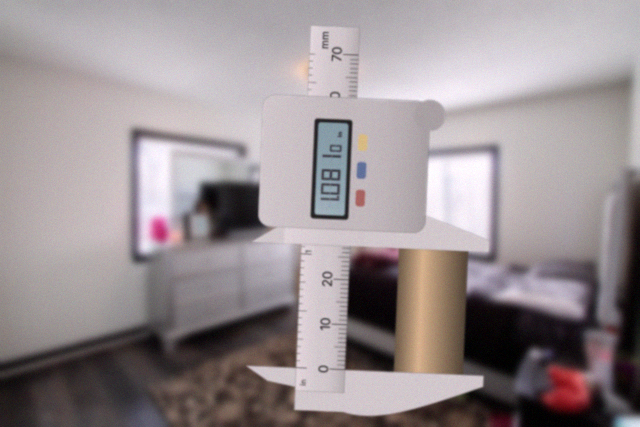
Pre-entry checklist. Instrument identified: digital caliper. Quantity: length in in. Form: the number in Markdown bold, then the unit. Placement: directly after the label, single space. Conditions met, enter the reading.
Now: **1.0810** in
